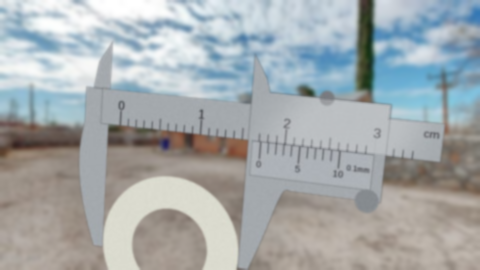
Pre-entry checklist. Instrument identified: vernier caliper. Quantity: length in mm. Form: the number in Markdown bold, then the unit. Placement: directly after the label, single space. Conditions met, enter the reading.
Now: **17.2** mm
